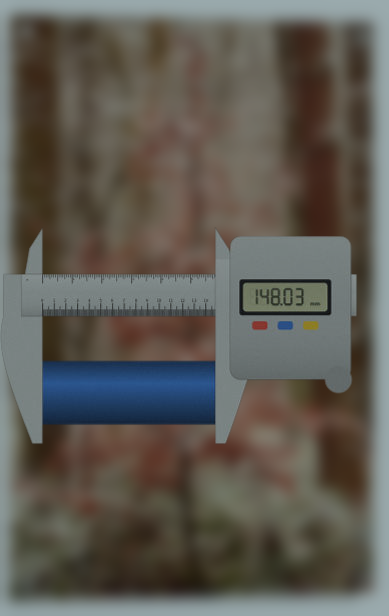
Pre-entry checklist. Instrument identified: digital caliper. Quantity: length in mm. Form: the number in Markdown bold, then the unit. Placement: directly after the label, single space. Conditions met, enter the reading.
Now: **148.03** mm
